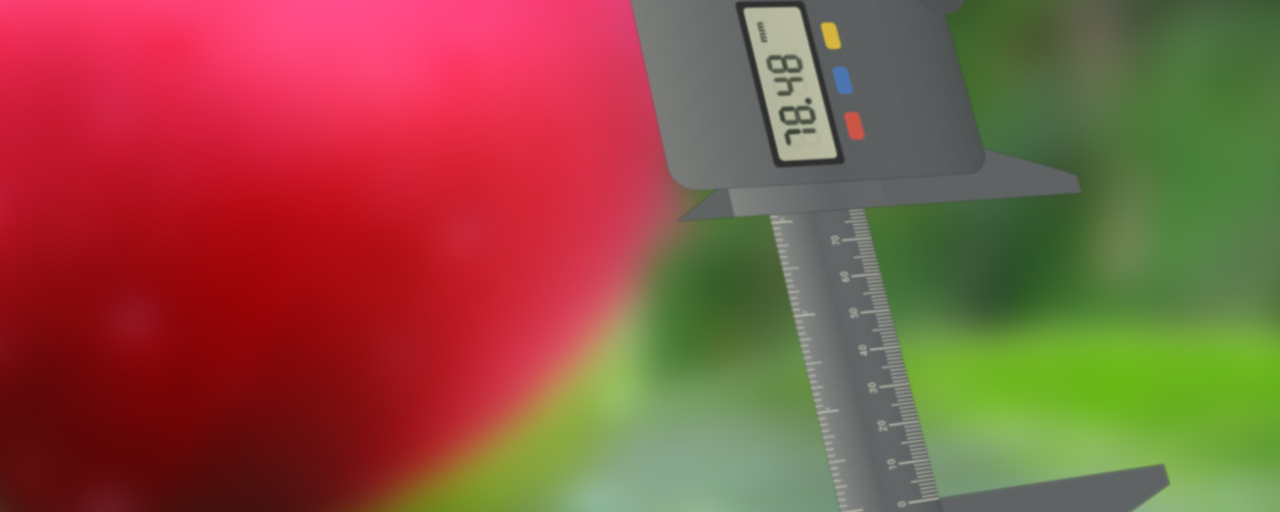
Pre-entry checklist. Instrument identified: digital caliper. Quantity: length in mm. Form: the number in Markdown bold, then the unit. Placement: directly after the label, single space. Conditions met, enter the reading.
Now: **78.48** mm
